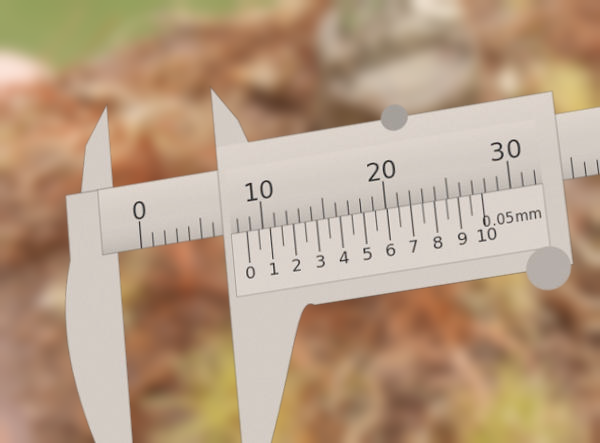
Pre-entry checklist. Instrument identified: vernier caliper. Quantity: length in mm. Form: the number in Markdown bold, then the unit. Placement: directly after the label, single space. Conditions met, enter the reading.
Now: **8.7** mm
